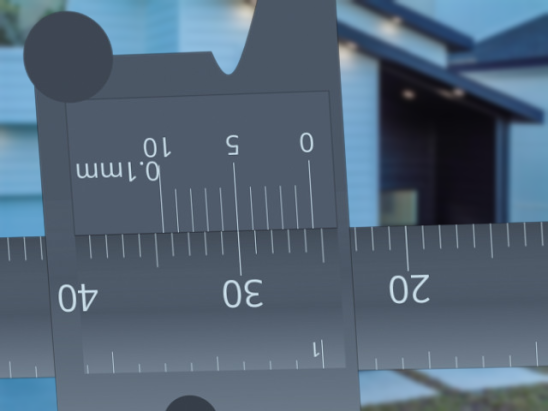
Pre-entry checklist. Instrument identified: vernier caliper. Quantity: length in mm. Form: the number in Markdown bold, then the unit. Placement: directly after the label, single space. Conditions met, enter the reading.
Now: **25.5** mm
